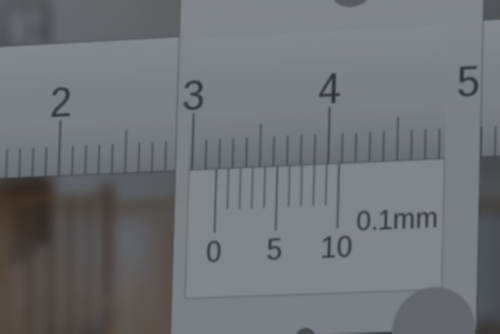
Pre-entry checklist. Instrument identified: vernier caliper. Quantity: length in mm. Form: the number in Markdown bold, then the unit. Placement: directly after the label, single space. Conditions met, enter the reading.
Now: **31.8** mm
